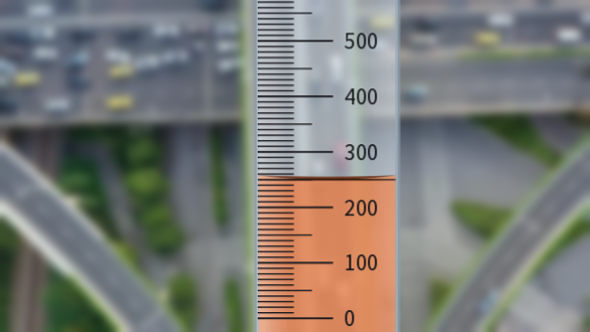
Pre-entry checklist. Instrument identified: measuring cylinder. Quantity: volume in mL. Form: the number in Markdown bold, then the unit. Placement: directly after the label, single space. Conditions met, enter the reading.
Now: **250** mL
